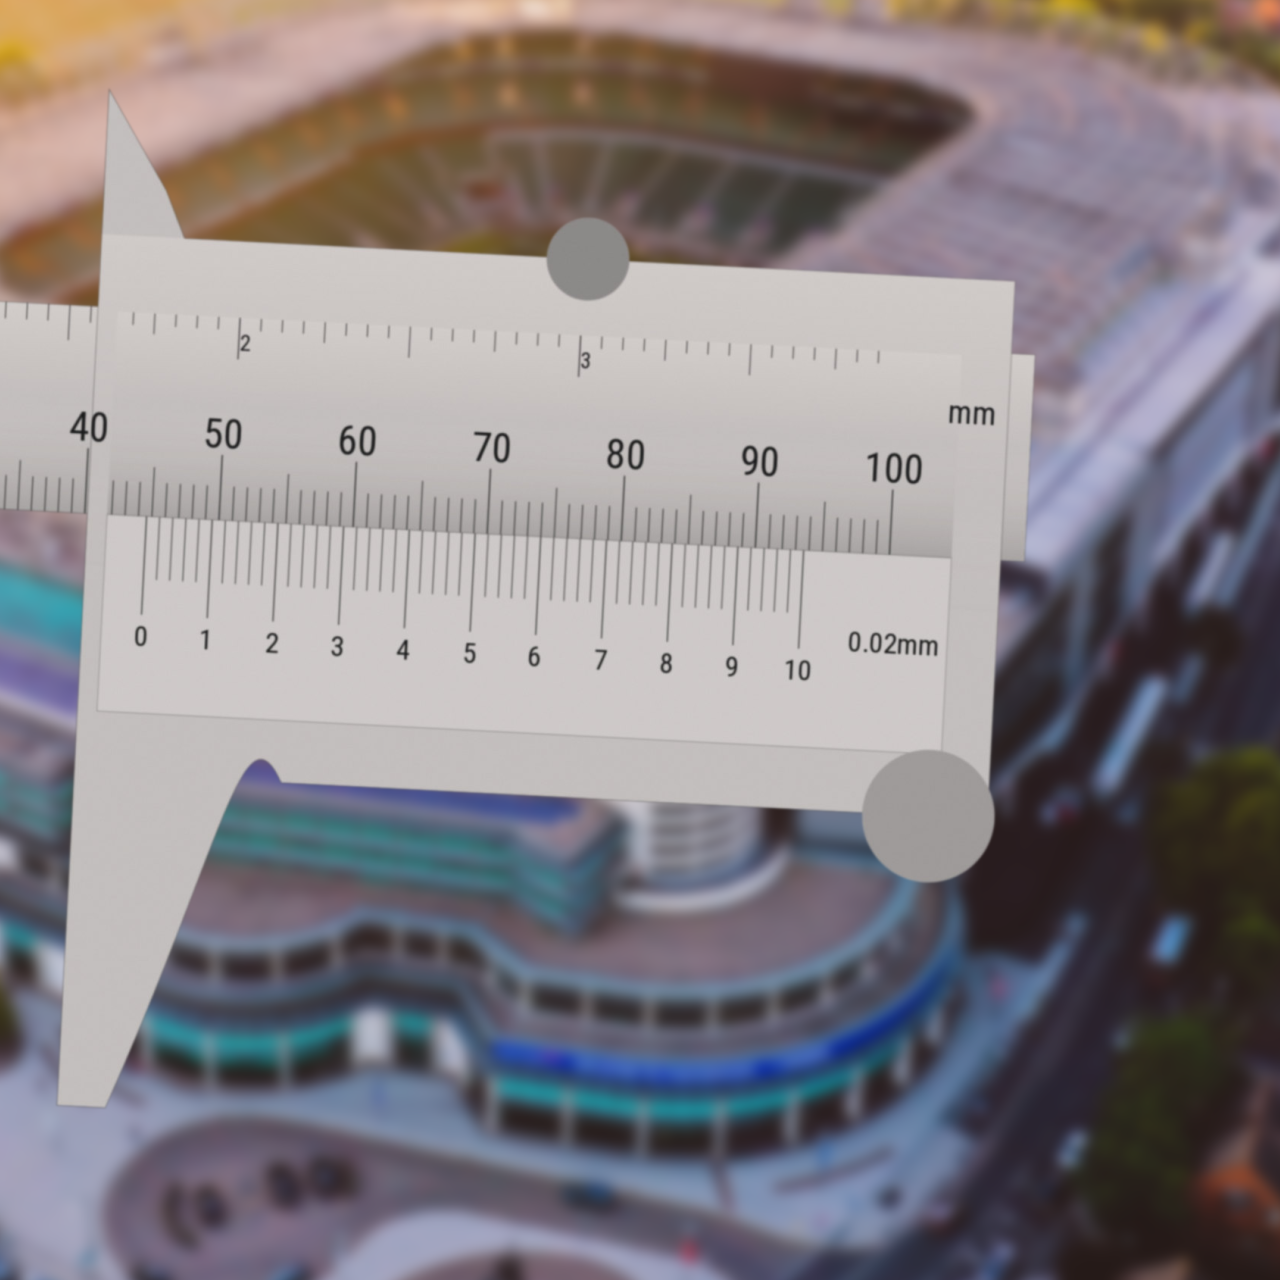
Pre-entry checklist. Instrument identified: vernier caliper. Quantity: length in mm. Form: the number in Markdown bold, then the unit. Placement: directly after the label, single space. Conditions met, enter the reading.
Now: **44.6** mm
